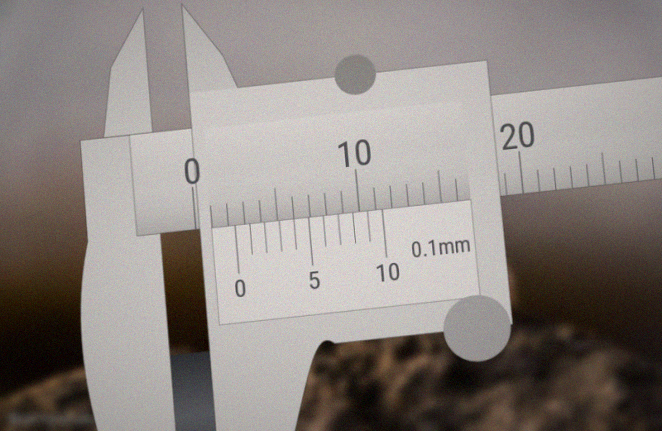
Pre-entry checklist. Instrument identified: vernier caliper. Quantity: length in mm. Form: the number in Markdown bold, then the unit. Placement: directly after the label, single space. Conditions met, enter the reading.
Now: **2.4** mm
